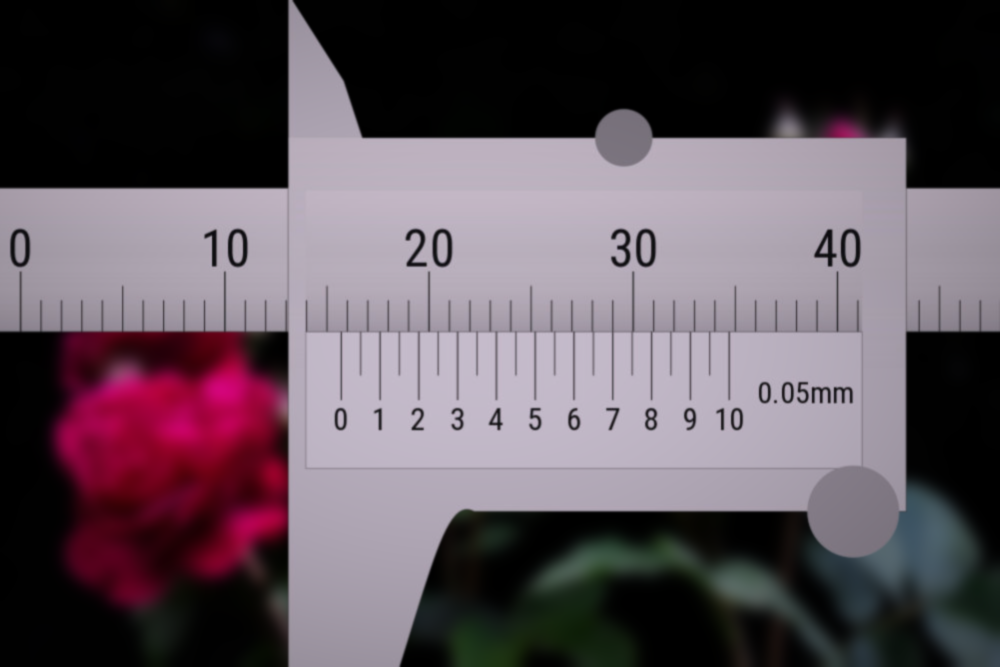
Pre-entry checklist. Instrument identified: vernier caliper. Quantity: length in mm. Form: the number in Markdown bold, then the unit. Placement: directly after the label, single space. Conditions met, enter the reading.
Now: **15.7** mm
